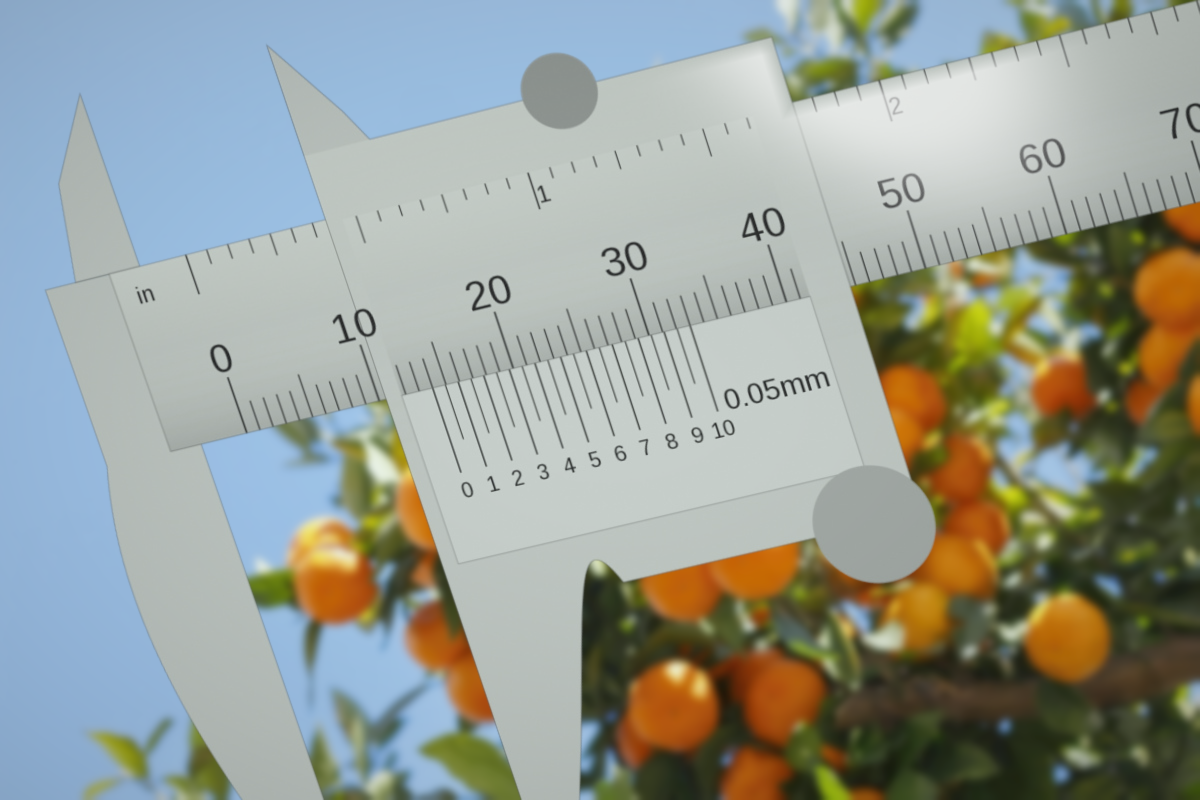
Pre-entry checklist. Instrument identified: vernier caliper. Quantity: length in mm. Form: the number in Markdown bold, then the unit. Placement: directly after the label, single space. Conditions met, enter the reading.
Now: **14.0** mm
